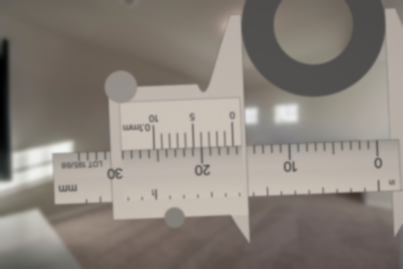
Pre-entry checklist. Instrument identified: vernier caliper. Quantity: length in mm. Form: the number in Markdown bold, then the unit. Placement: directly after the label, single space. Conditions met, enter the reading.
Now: **16.4** mm
